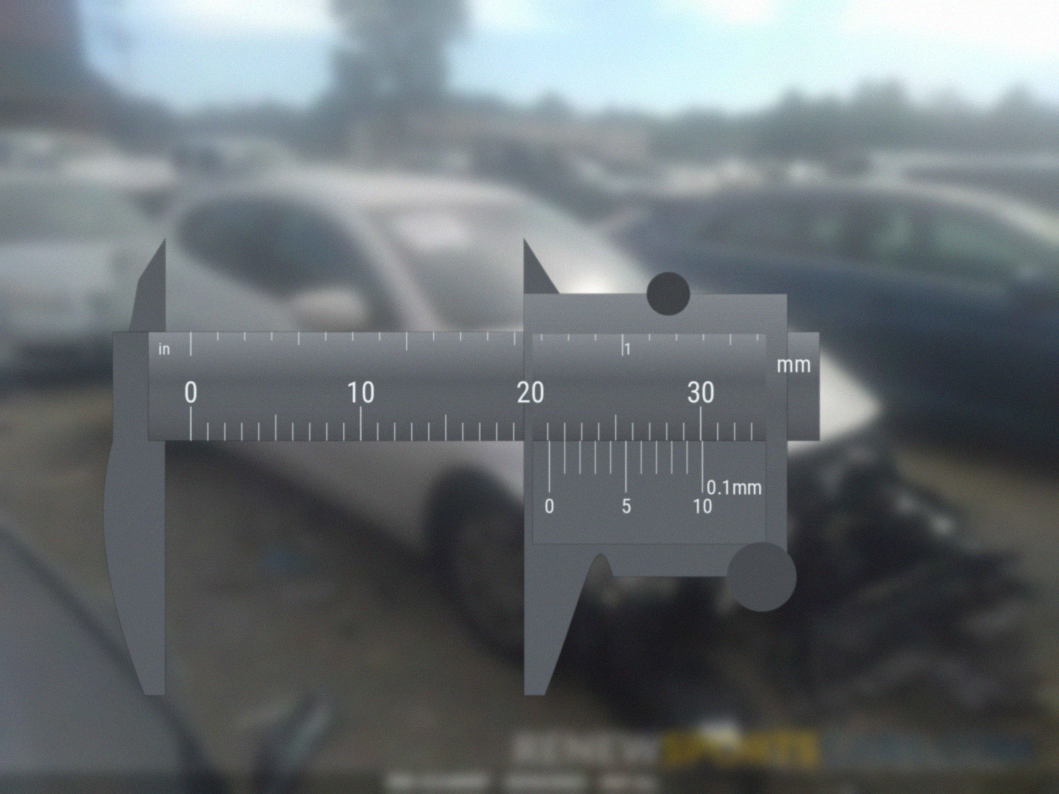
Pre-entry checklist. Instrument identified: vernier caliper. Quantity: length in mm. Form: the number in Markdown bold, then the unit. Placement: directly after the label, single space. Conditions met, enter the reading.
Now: **21.1** mm
